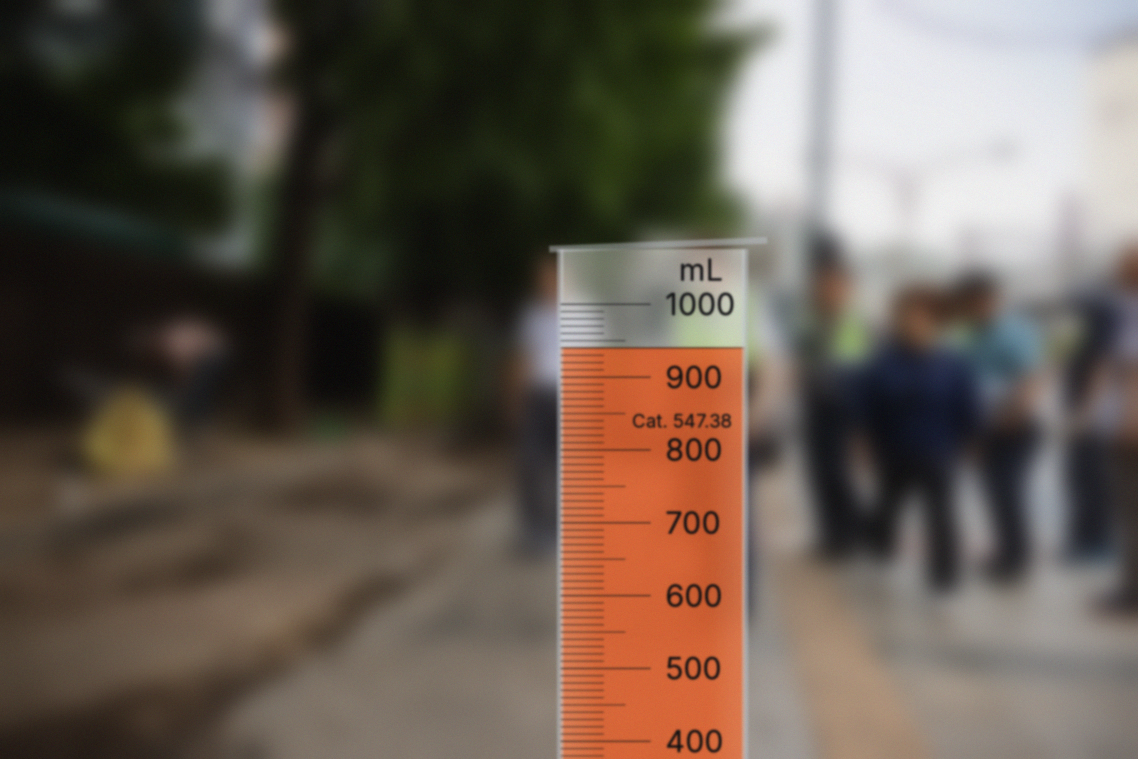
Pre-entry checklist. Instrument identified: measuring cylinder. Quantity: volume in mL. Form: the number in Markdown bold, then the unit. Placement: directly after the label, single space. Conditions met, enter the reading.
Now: **940** mL
